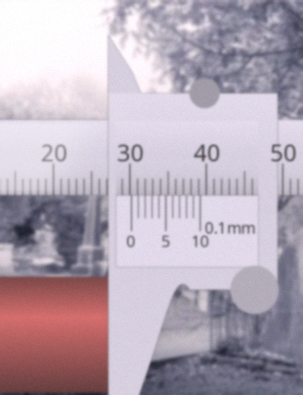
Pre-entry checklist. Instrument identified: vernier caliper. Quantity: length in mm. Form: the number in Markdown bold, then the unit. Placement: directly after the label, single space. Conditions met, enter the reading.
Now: **30.2** mm
